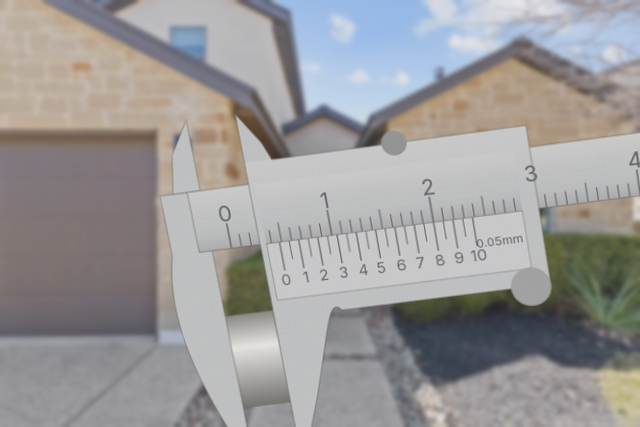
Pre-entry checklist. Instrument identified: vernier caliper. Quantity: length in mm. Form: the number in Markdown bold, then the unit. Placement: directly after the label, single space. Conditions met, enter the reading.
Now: **4.8** mm
